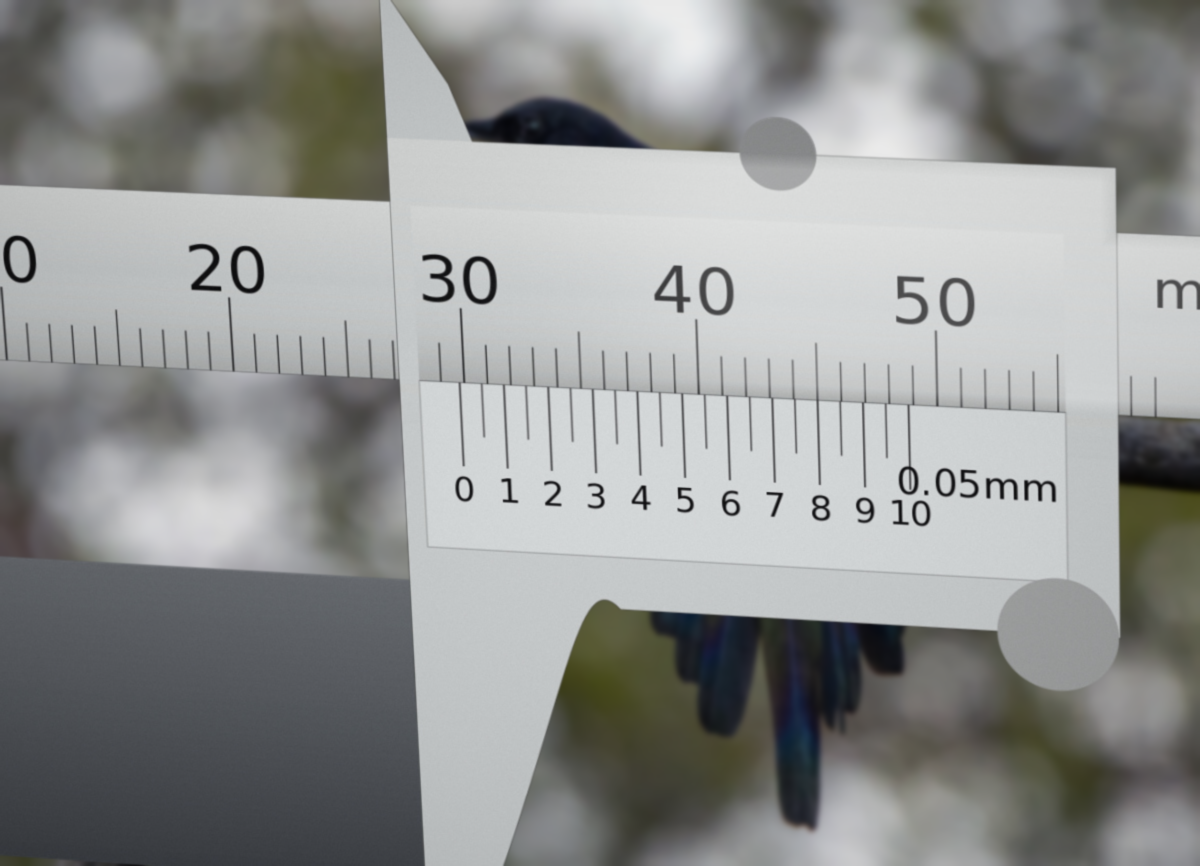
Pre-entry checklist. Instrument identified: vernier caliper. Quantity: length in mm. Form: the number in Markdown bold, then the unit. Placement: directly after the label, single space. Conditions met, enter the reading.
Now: **29.8** mm
